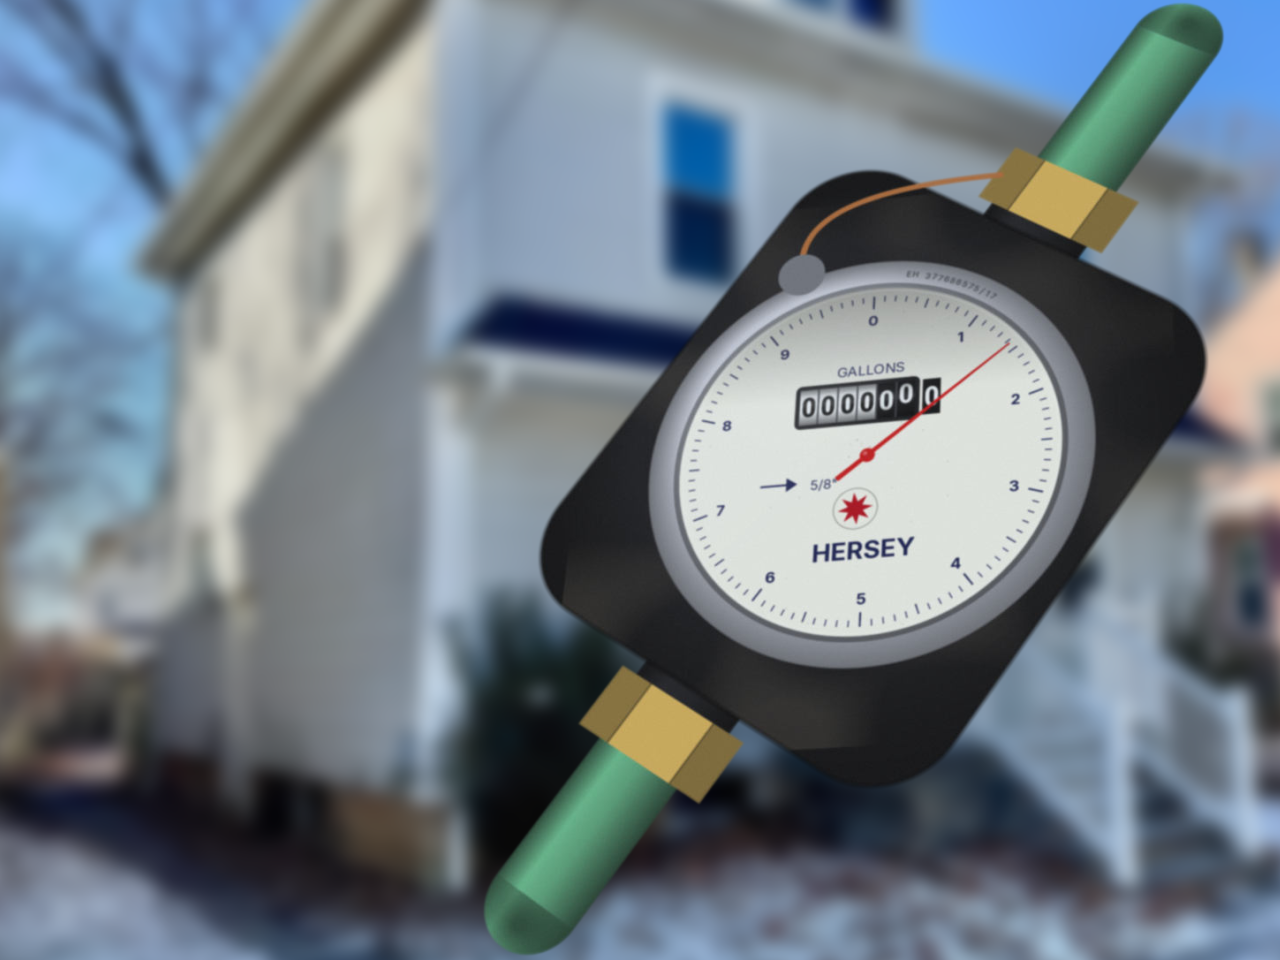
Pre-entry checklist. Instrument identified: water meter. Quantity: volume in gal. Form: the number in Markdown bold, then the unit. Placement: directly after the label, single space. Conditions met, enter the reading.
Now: **1.4** gal
